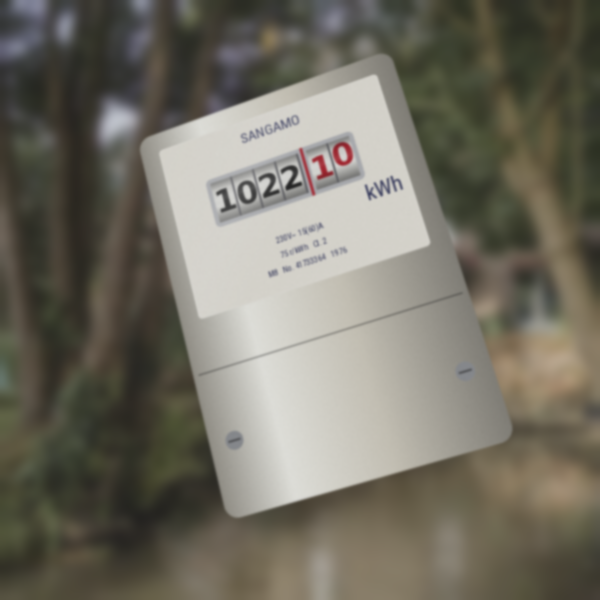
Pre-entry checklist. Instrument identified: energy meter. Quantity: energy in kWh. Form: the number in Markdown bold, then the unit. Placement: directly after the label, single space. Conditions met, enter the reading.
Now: **1022.10** kWh
